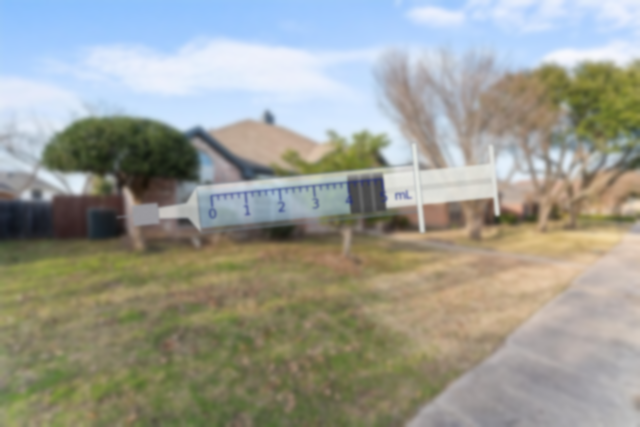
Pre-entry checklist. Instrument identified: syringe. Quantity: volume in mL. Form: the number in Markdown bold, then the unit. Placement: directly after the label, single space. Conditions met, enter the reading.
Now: **4** mL
